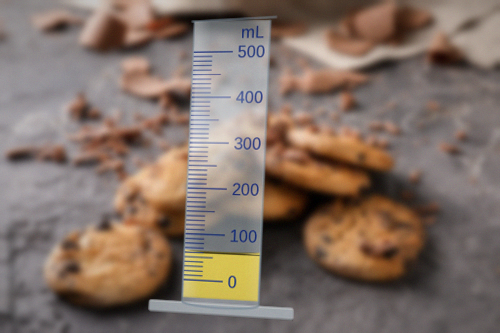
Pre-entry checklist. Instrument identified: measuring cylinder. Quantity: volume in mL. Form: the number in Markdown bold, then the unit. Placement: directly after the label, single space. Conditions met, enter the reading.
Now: **60** mL
